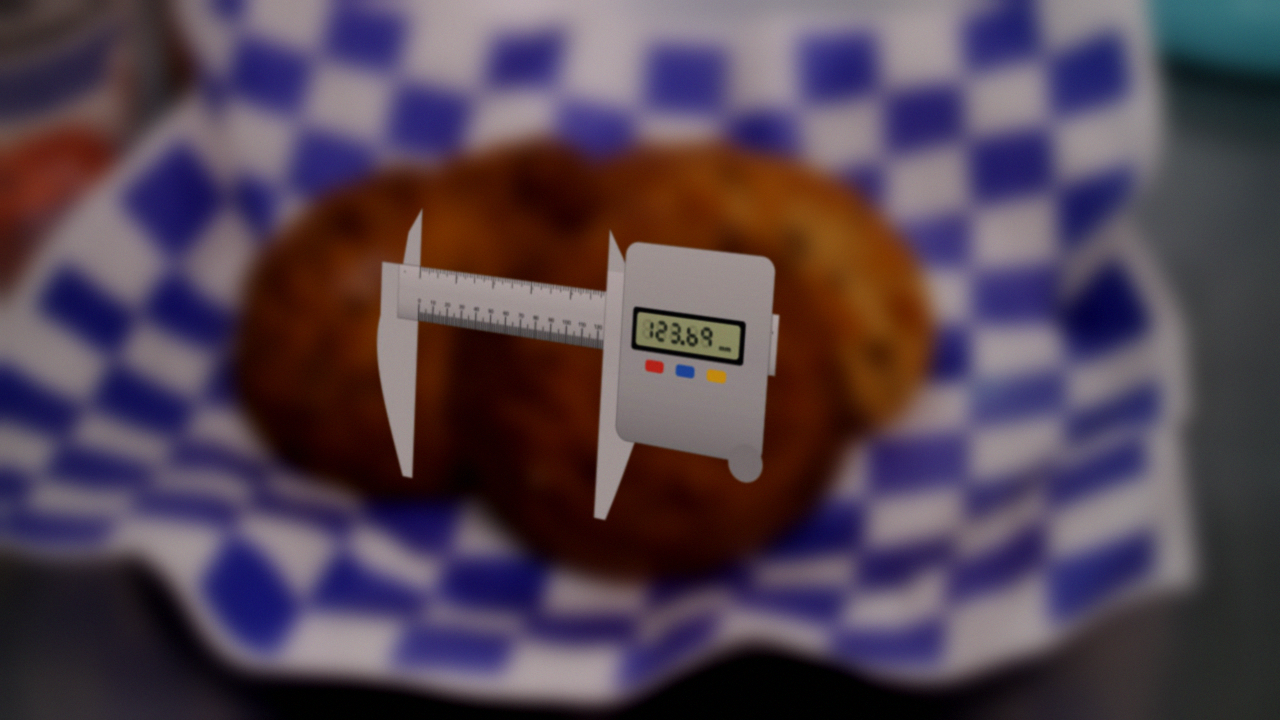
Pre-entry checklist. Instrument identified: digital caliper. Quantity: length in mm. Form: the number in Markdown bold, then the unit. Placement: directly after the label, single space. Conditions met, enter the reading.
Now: **123.69** mm
